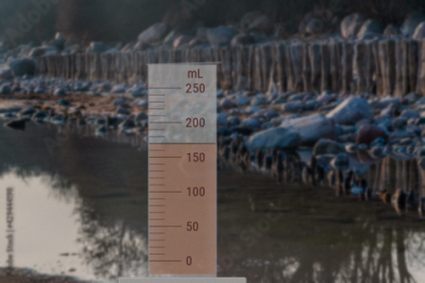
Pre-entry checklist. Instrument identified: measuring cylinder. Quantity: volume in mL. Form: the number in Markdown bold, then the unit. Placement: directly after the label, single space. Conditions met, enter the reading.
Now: **170** mL
